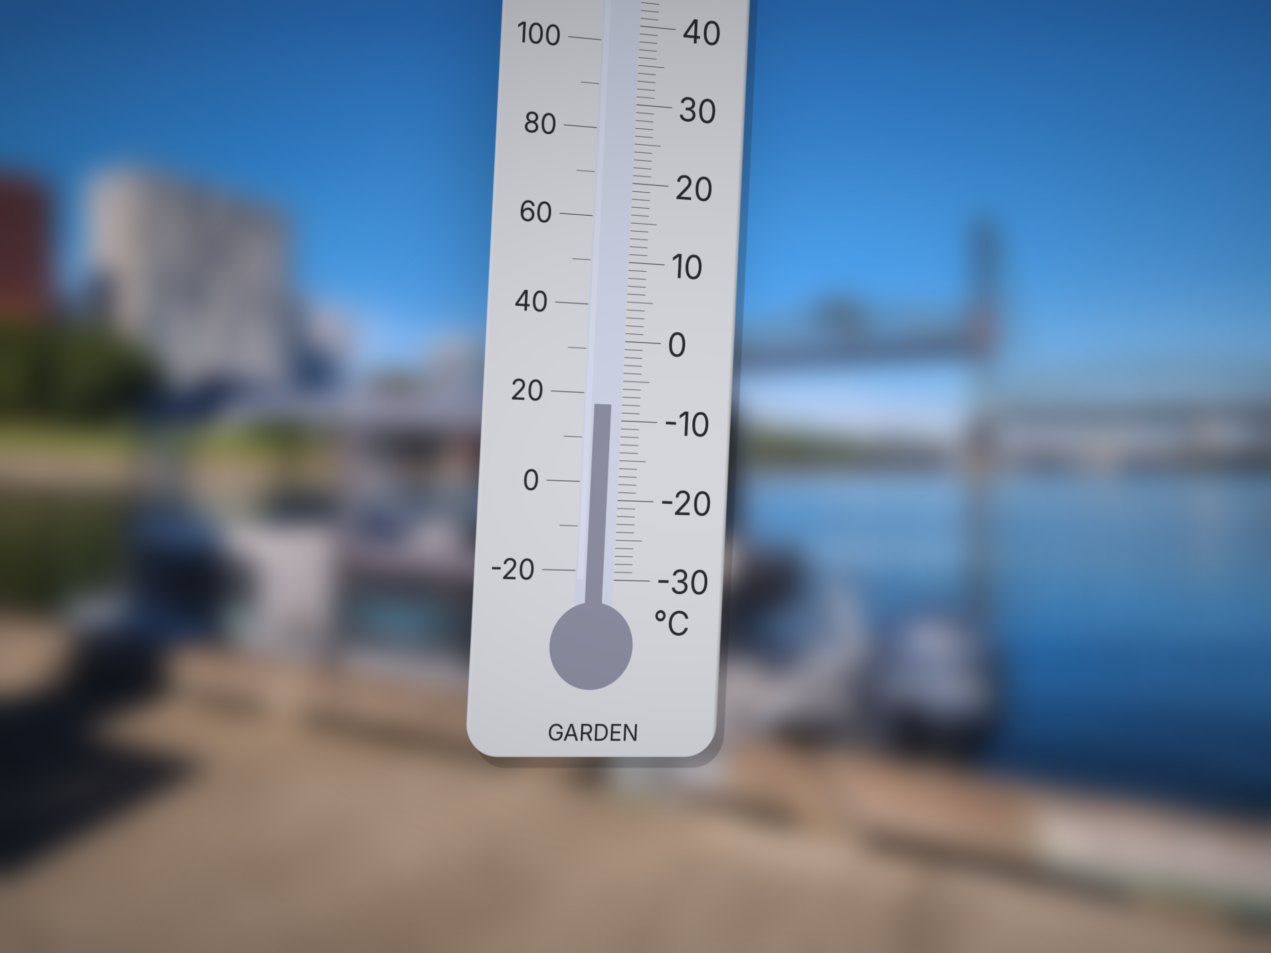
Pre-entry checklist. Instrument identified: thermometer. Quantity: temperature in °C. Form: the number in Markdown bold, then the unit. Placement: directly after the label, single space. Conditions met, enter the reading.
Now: **-8** °C
